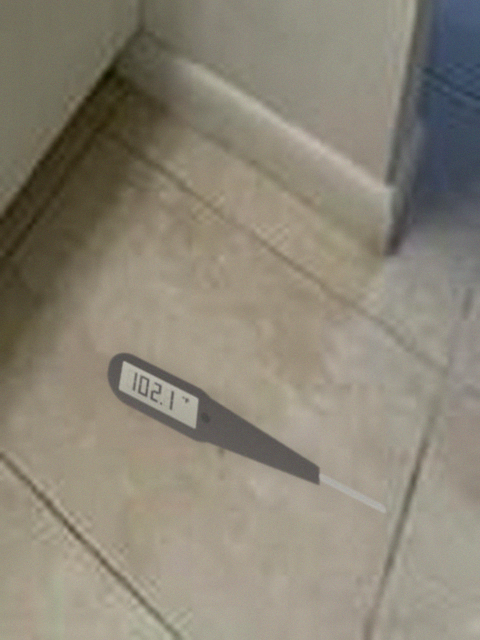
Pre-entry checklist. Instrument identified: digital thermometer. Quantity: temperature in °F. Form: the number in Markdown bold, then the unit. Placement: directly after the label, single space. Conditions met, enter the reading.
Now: **102.1** °F
